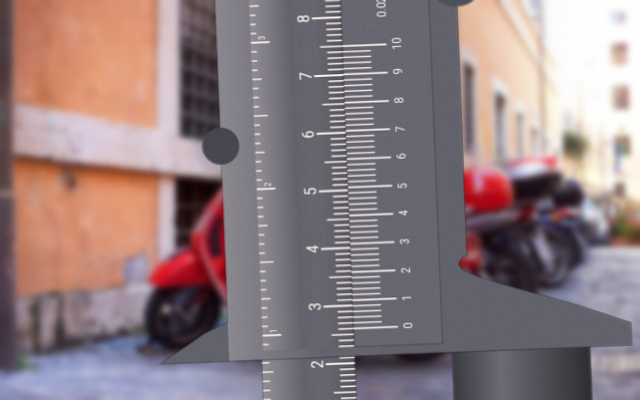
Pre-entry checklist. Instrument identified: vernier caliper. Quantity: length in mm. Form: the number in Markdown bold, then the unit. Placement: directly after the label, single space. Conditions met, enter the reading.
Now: **26.0** mm
